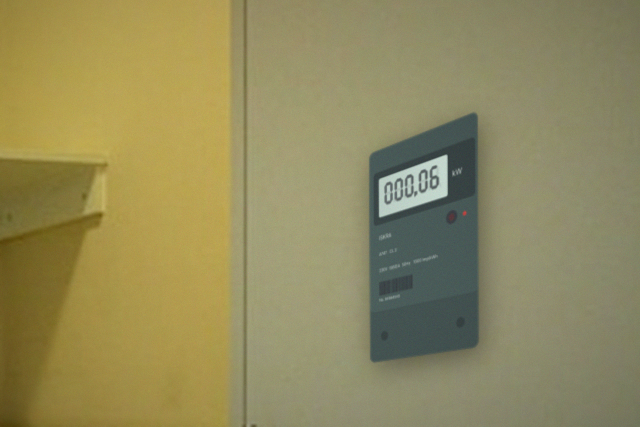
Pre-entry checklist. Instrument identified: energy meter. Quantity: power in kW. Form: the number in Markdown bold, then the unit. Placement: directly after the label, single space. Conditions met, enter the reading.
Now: **0.06** kW
